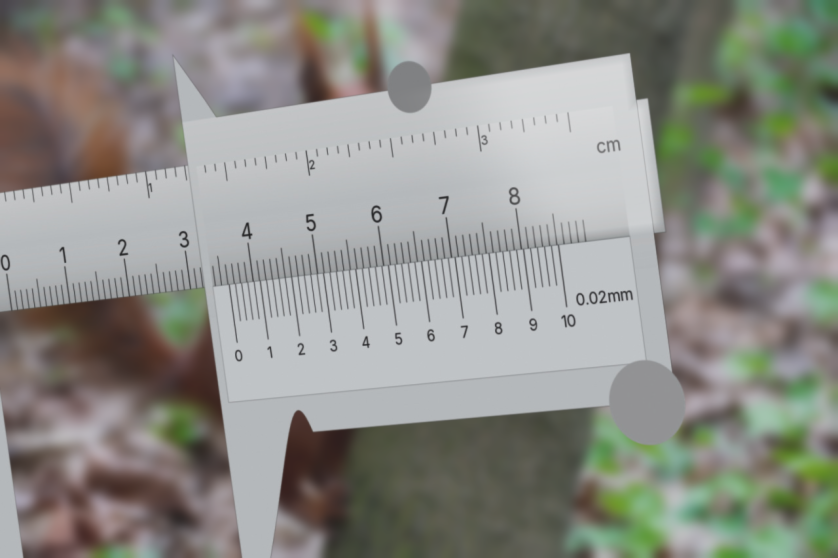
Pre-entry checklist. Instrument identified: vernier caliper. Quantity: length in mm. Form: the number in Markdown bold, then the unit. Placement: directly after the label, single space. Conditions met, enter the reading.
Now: **36.2** mm
